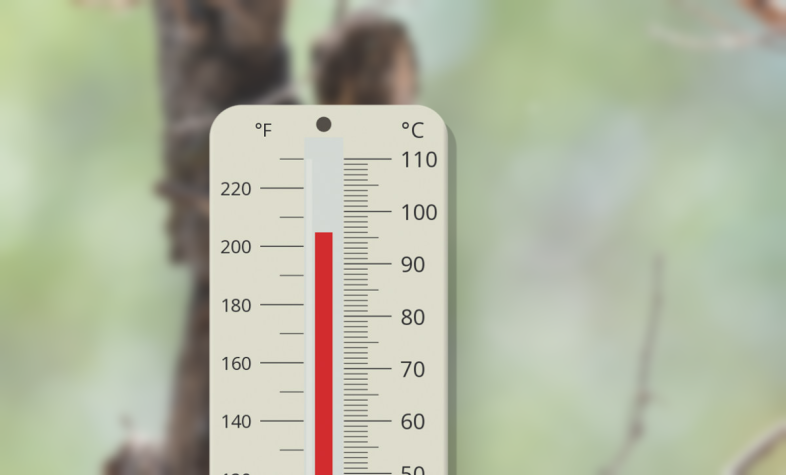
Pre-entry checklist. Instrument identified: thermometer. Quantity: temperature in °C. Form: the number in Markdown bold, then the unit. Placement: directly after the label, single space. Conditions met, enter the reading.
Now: **96** °C
